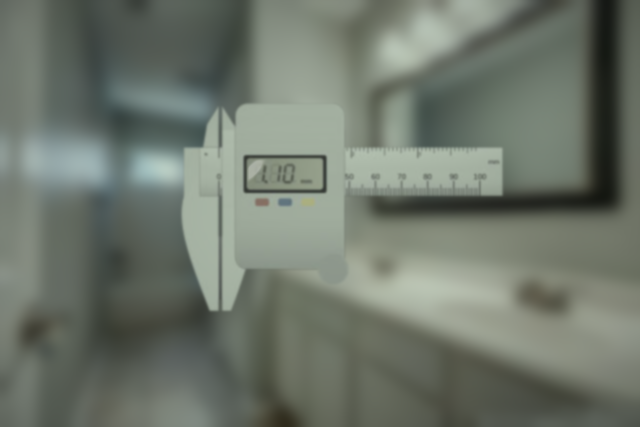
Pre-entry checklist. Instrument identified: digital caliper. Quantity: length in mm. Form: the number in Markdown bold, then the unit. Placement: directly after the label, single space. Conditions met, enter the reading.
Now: **1.10** mm
